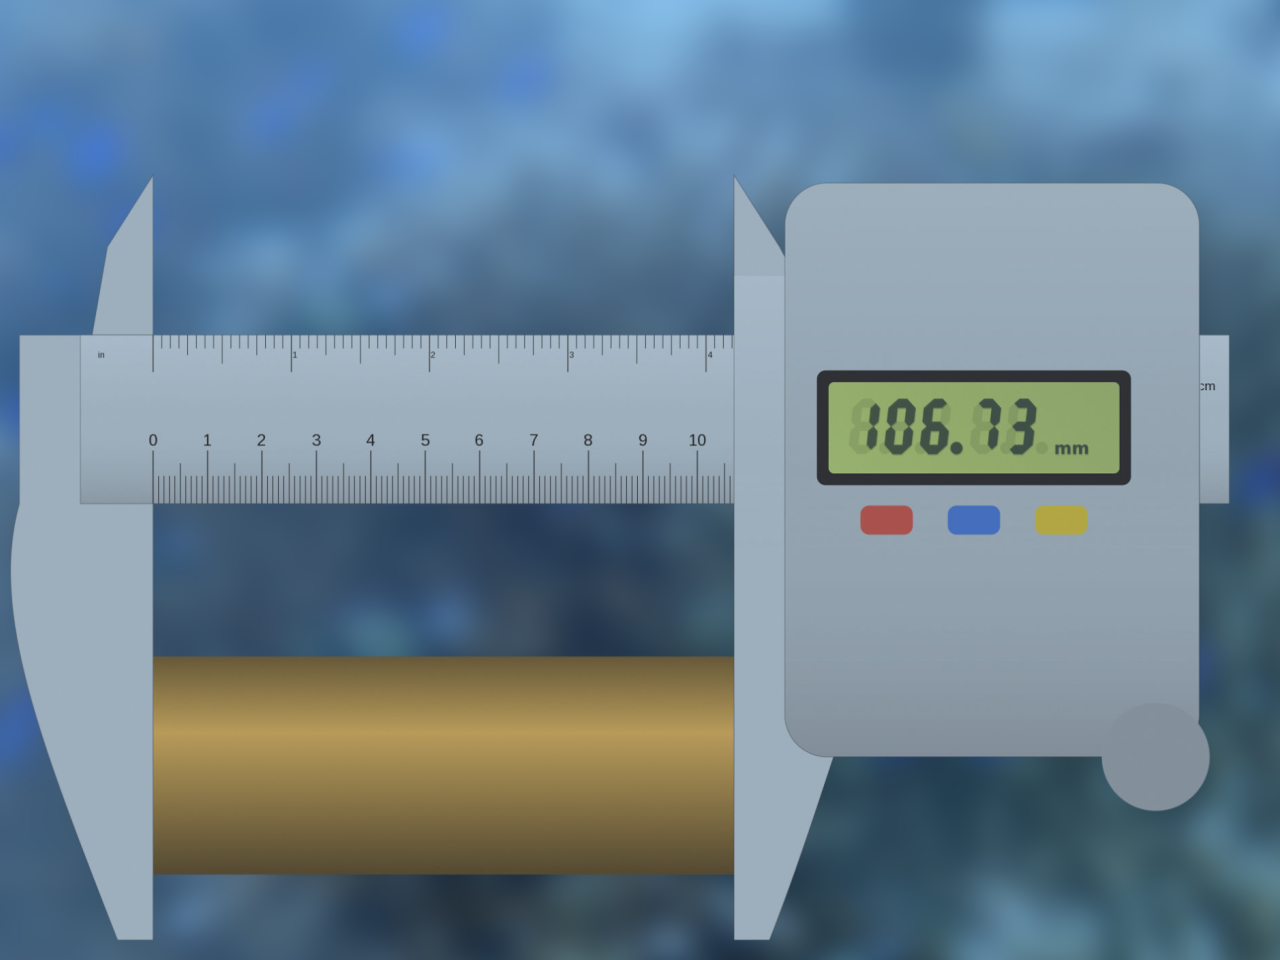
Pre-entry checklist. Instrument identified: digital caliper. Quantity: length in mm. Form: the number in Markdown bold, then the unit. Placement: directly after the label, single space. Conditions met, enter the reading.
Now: **106.73** mm
